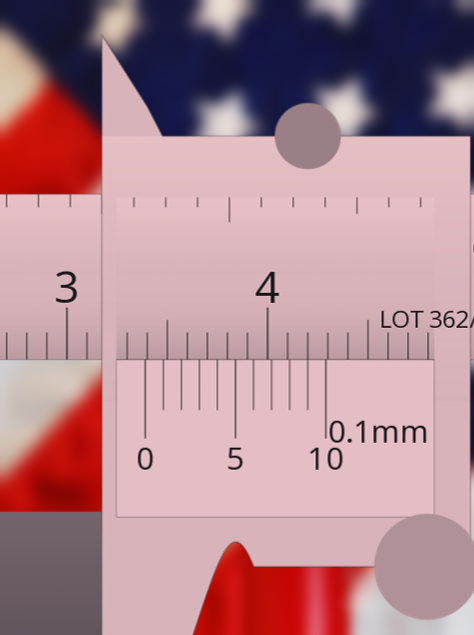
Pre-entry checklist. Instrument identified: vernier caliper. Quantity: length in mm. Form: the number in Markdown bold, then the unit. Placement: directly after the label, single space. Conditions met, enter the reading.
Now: **33.9** mm
